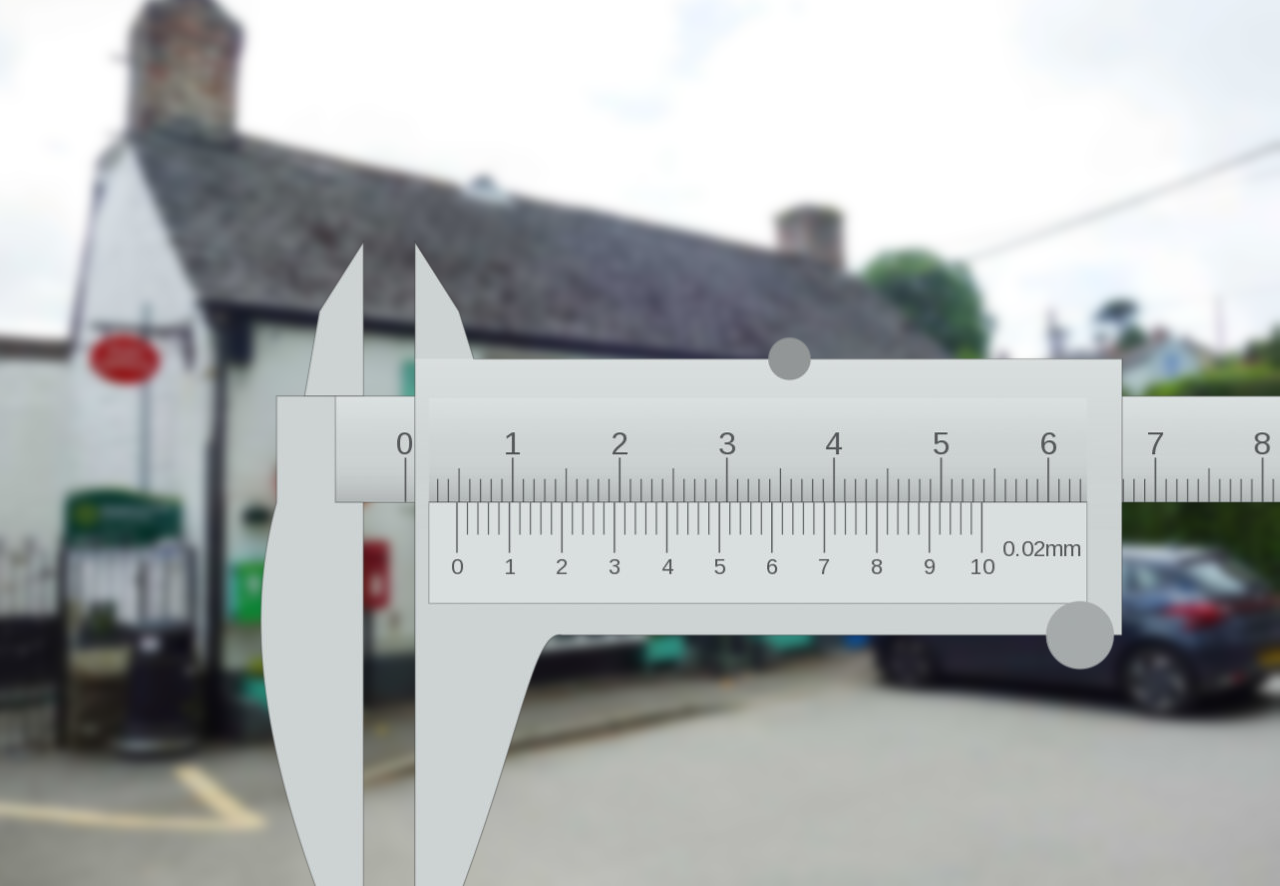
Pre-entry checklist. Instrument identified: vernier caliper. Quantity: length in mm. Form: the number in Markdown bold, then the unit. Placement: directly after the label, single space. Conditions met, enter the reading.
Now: **4.8** mm
